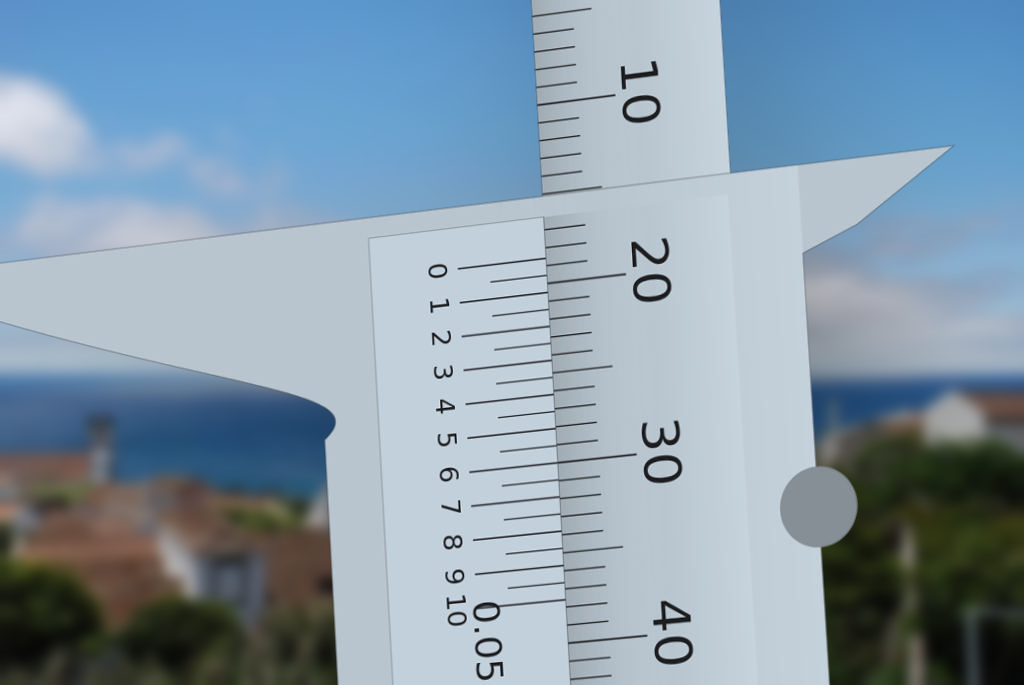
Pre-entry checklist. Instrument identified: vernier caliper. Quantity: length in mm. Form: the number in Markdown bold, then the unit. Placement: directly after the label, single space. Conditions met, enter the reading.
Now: **18.6** mm
